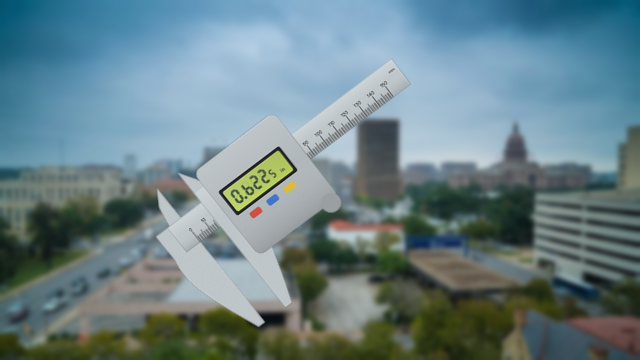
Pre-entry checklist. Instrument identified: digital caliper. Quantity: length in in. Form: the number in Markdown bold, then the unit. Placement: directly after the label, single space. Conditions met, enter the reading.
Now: **0.6225** in
